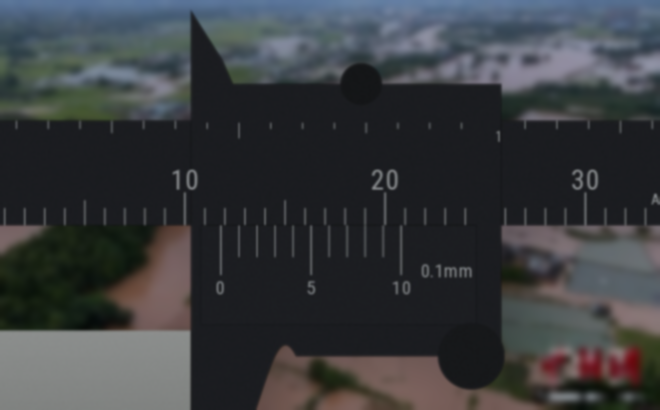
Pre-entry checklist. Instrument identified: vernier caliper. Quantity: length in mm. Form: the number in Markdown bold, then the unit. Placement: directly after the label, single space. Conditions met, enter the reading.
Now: **11.8** mm
